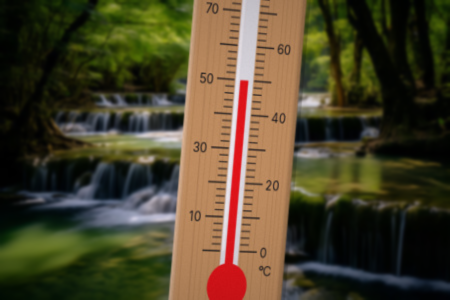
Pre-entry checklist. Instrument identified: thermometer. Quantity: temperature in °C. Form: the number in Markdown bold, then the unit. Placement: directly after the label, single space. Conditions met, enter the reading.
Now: **50** °C
